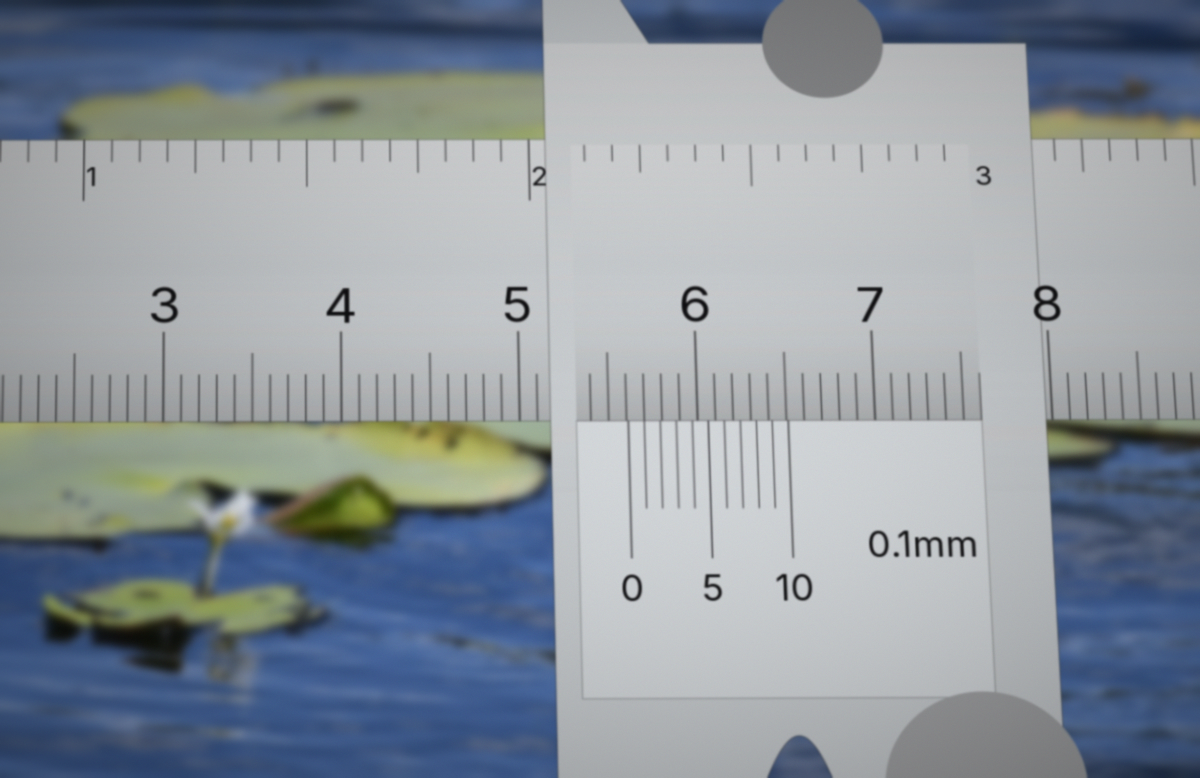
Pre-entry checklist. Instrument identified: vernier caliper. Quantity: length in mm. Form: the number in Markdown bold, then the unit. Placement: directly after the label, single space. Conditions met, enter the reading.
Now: **56.1** mm
